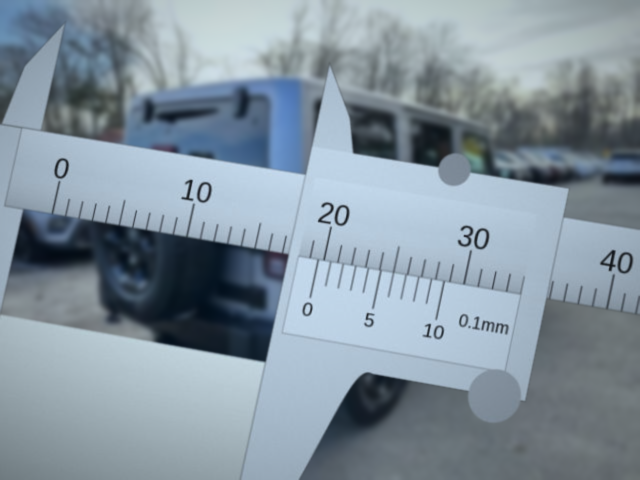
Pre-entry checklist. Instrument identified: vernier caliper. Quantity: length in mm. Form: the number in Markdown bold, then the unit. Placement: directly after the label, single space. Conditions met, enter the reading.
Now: **19.6** mm
